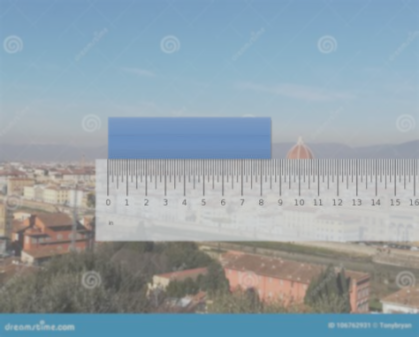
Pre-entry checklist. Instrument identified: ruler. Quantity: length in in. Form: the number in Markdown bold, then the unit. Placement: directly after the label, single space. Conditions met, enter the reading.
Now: **8.5** in
